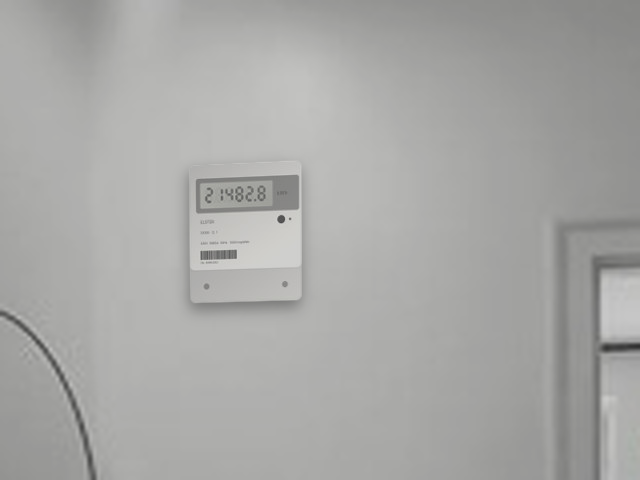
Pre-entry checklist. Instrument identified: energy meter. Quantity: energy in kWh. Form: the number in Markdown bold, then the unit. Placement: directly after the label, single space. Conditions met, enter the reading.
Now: **21482.8** kWh
